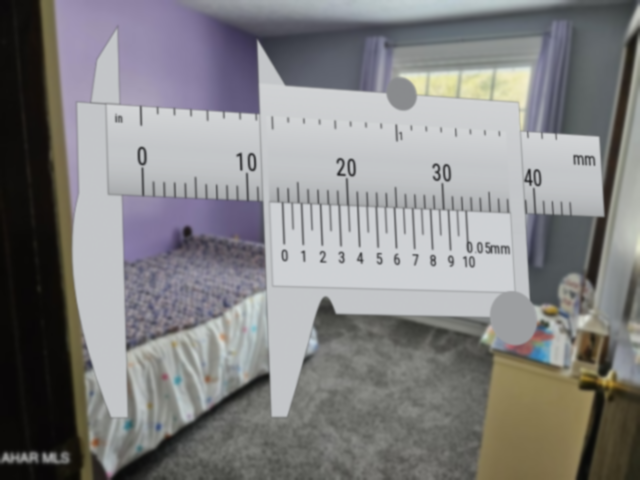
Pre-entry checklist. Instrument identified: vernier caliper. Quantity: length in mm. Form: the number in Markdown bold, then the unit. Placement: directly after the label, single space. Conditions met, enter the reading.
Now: **13.4** mm
